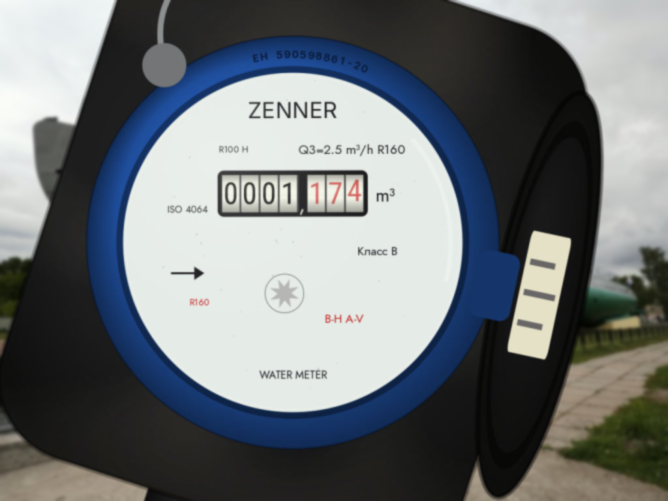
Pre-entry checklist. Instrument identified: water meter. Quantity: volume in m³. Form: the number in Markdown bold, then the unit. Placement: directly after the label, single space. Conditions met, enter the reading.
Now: **1.174** m³
